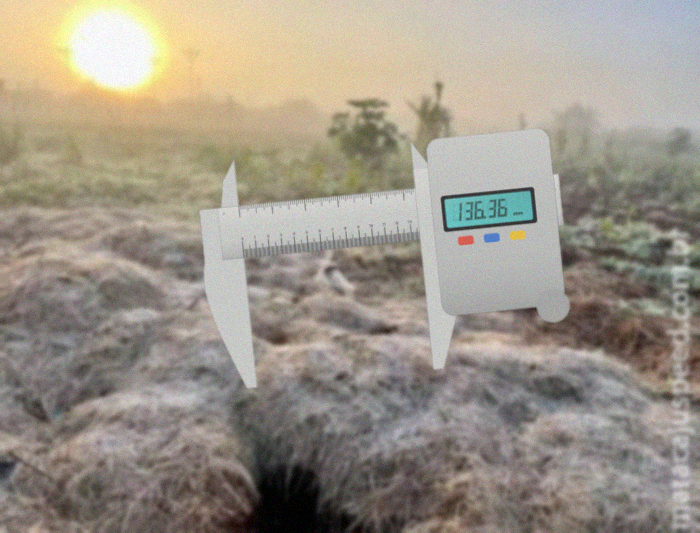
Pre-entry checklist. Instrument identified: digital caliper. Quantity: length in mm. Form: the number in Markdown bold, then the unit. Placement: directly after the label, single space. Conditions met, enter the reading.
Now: **136.36** mm
